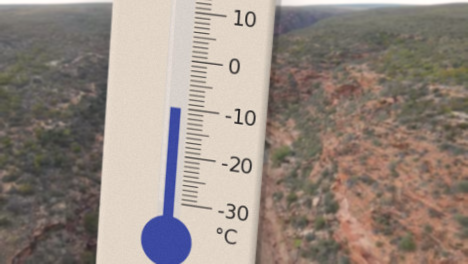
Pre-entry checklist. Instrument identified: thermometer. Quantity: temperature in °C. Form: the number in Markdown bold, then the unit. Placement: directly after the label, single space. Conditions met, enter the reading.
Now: **-10** °C
